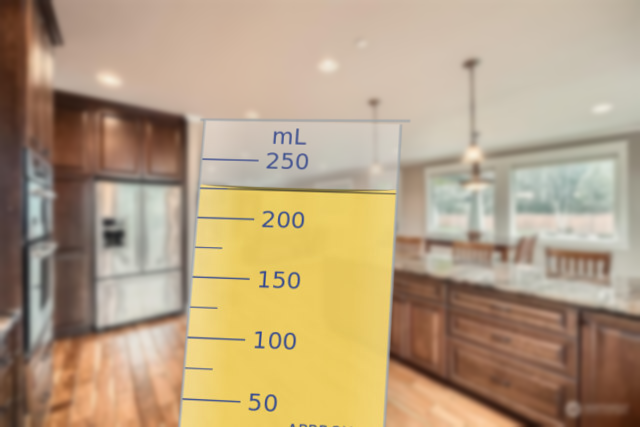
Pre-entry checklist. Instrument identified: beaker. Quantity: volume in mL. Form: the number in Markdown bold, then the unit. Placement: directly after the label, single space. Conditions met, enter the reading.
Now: **225** mL
